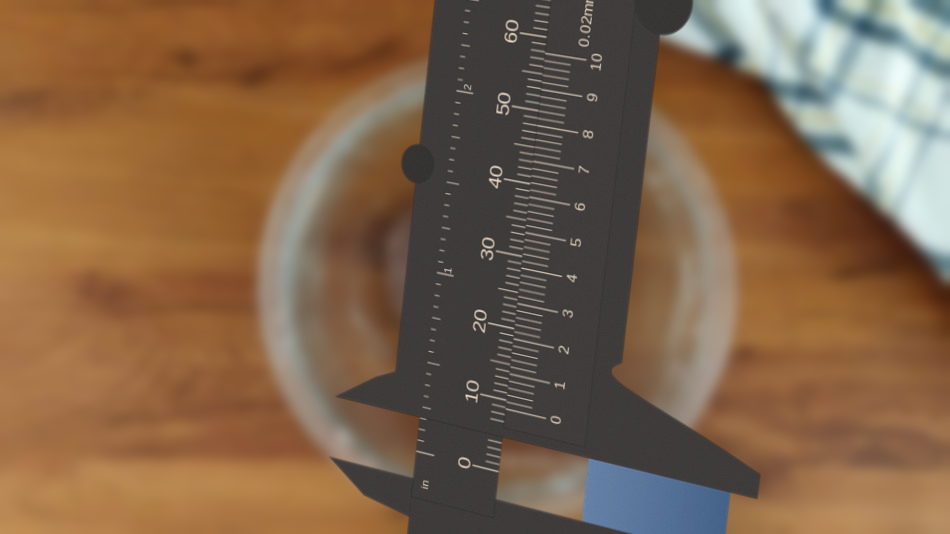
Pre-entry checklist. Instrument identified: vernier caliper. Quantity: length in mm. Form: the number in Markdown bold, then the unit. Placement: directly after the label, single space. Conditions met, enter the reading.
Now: **8.8** mm
